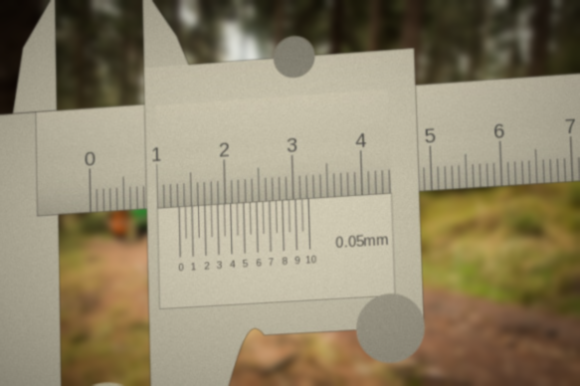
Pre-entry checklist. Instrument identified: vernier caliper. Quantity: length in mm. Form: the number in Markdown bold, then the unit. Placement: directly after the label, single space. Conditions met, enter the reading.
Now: **13.2** mm
